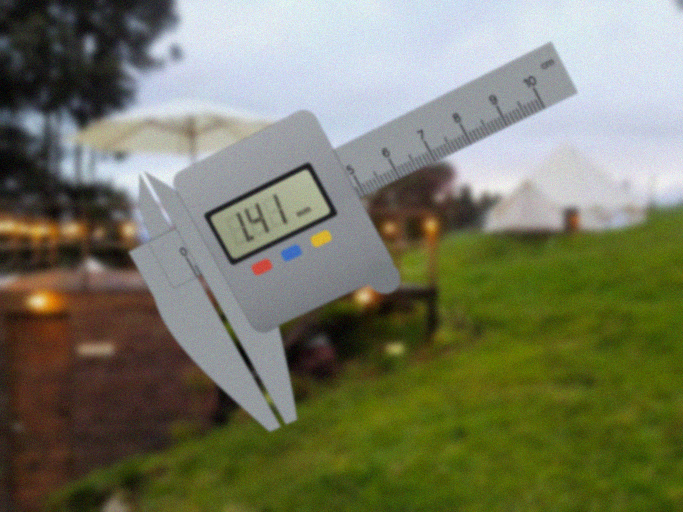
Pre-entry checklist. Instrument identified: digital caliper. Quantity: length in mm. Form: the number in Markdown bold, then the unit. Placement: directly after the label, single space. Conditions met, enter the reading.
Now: **1.41** mm
